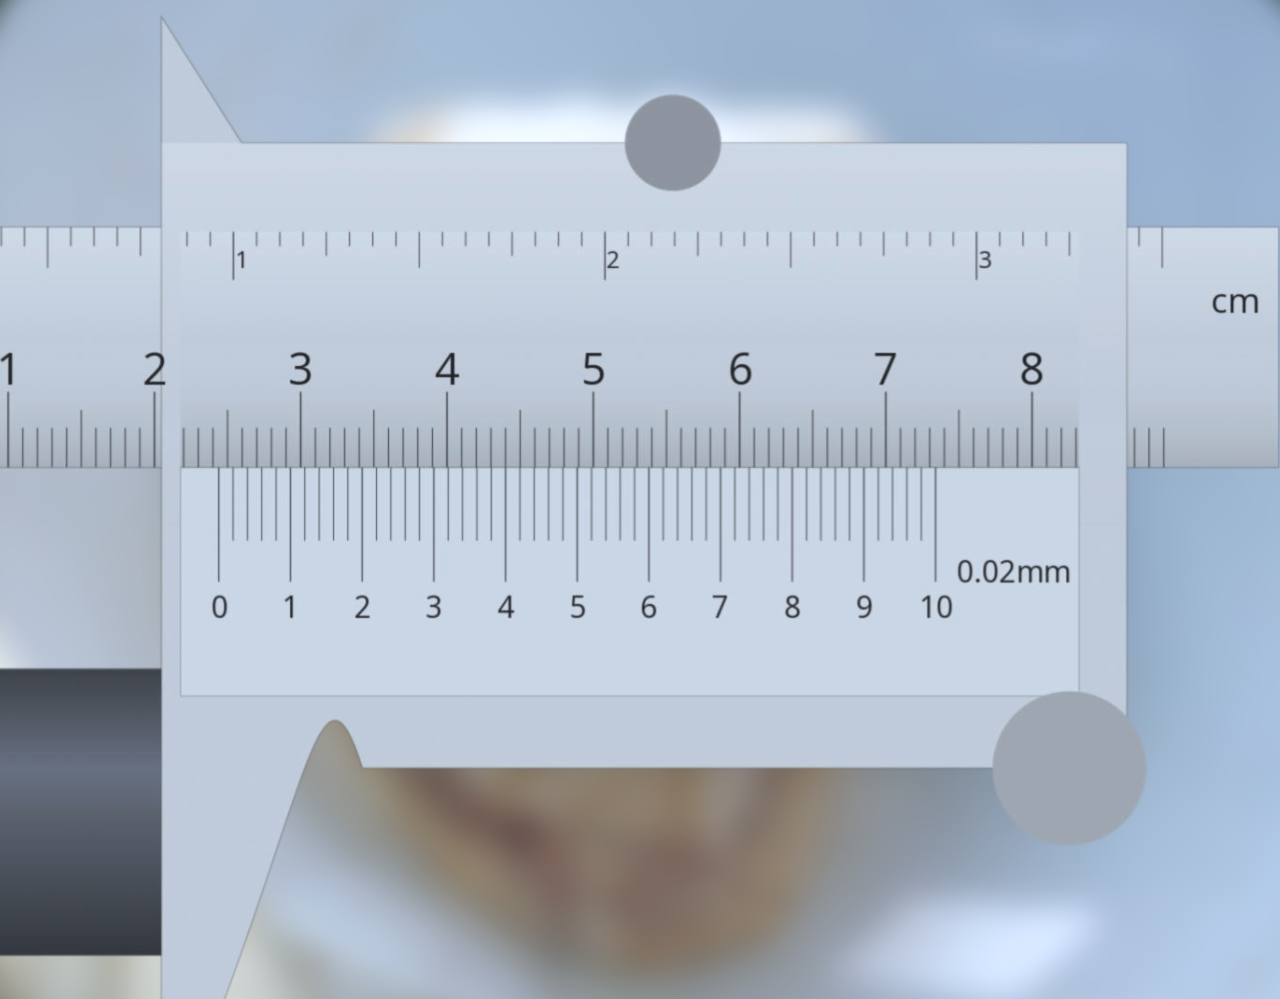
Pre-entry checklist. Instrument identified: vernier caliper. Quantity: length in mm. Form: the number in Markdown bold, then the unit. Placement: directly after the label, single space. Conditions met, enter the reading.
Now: **24.4** mm
